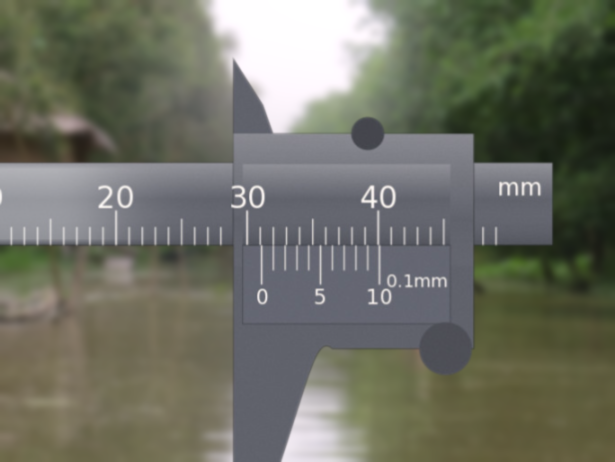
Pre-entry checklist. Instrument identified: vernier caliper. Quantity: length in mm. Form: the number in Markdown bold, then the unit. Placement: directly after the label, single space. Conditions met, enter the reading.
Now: **31.1** mm
